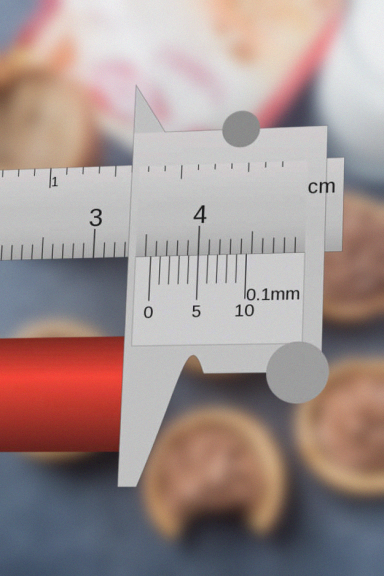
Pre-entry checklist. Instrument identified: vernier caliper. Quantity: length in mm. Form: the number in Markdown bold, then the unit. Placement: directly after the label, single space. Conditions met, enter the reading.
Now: **35.5** mm
